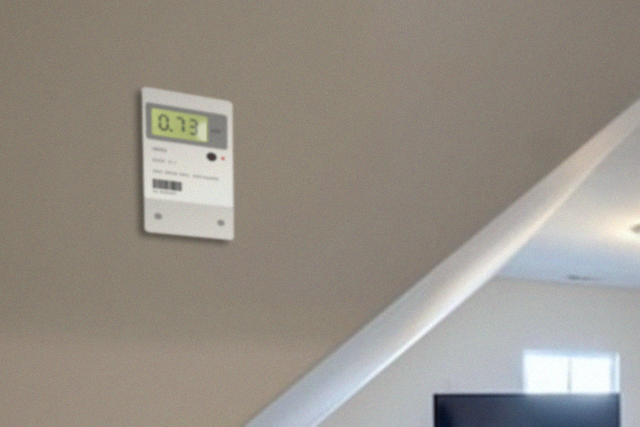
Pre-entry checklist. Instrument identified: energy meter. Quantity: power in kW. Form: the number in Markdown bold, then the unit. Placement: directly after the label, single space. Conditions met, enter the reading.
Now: **0.73** kW
